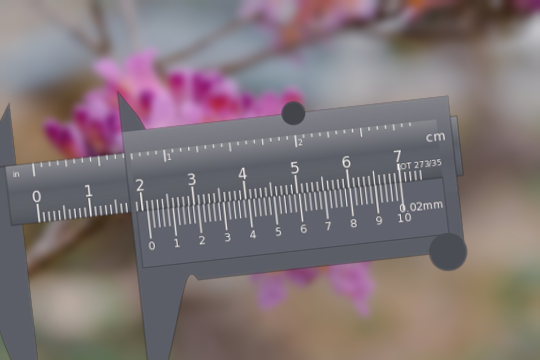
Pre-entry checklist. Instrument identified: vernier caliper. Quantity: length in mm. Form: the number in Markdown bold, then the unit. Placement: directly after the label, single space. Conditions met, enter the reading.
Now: **21.0** mm
